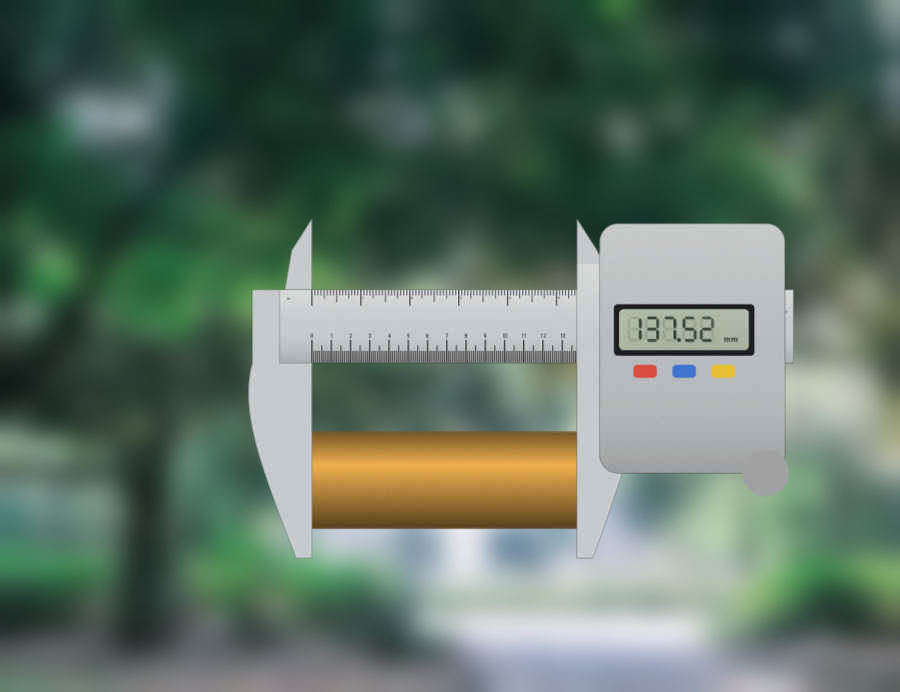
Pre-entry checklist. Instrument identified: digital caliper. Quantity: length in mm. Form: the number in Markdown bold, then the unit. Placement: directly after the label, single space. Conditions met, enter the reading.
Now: **137.52** mm
